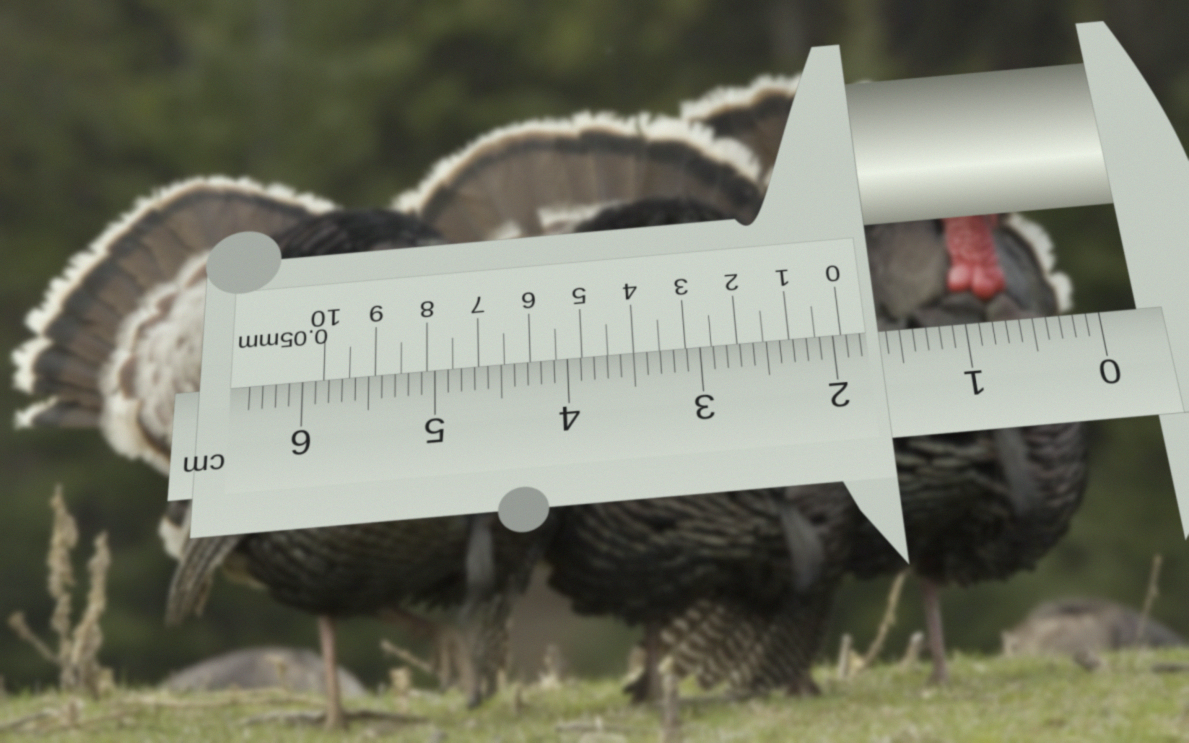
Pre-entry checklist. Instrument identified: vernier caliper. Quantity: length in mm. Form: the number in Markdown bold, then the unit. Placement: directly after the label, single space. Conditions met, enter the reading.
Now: **19.4** mm
